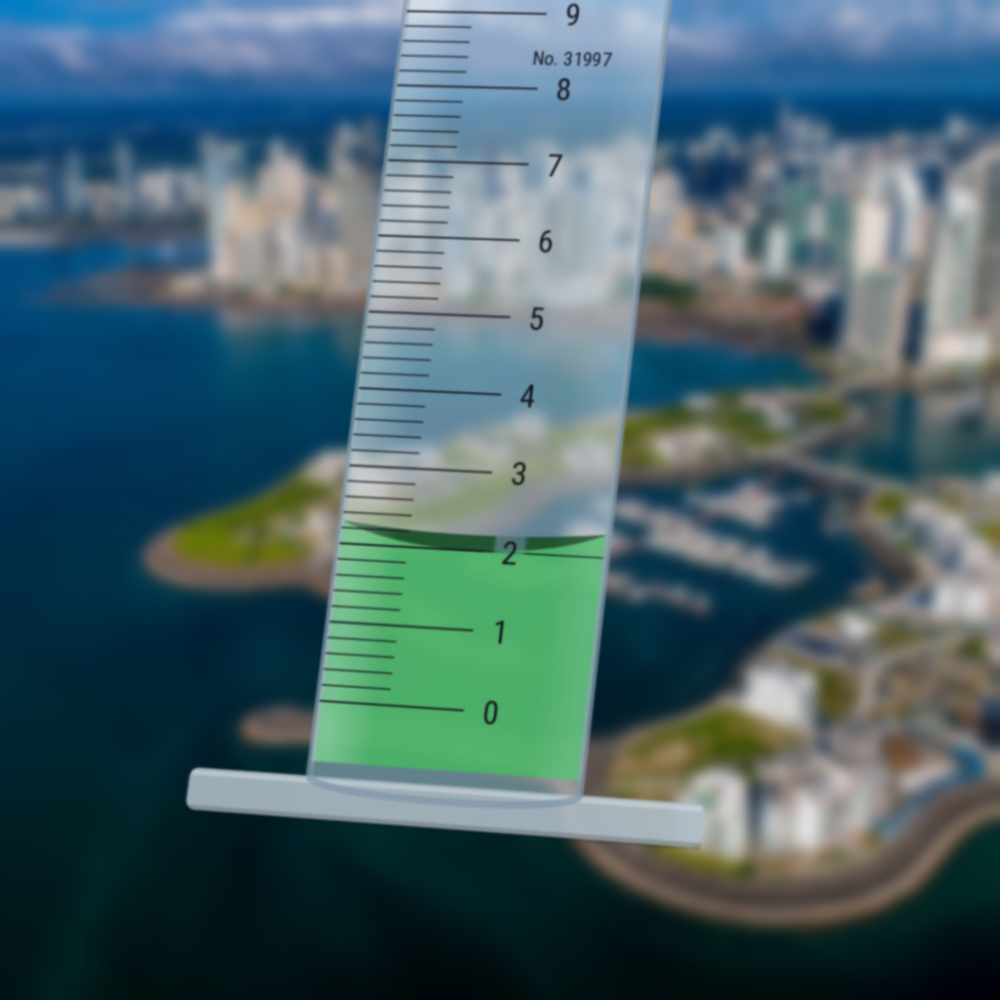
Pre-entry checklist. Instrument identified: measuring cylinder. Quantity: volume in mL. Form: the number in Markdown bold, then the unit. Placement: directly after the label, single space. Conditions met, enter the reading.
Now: **2** mL
